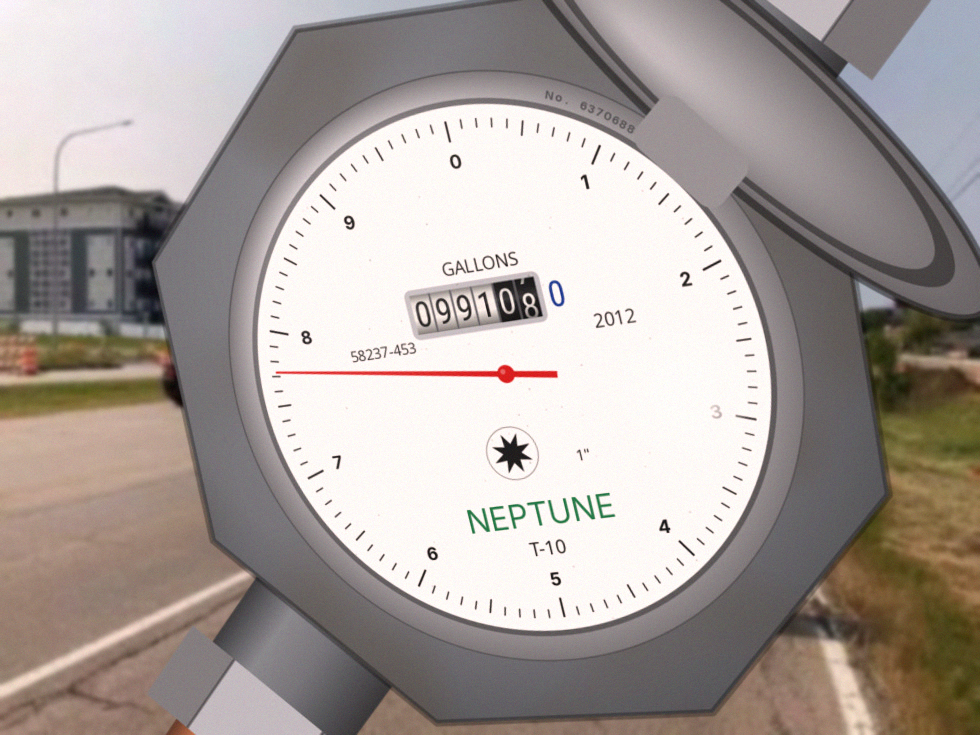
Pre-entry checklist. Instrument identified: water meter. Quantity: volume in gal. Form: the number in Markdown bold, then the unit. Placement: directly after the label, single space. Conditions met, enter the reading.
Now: **991077.7** gal
